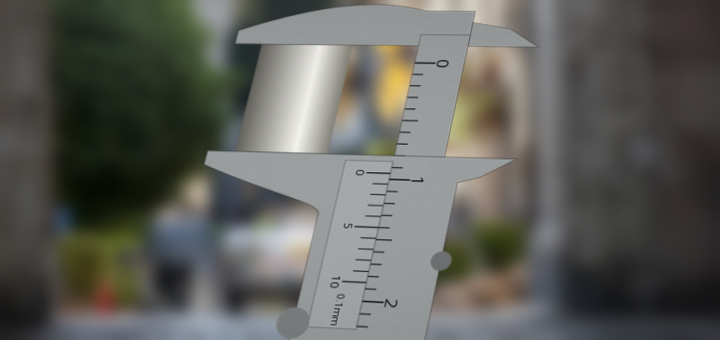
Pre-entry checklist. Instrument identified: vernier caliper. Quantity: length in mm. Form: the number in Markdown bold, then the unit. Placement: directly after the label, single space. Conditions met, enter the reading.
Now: **9.5** mm
